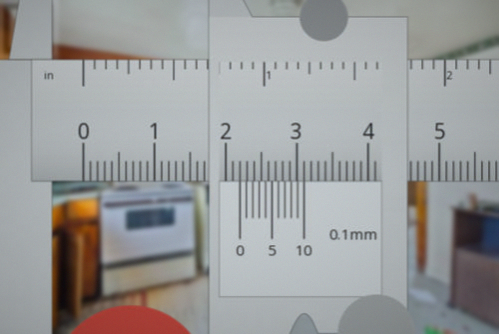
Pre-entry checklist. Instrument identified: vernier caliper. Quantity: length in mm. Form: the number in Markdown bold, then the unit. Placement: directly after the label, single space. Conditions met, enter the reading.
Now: **22.0** mm
